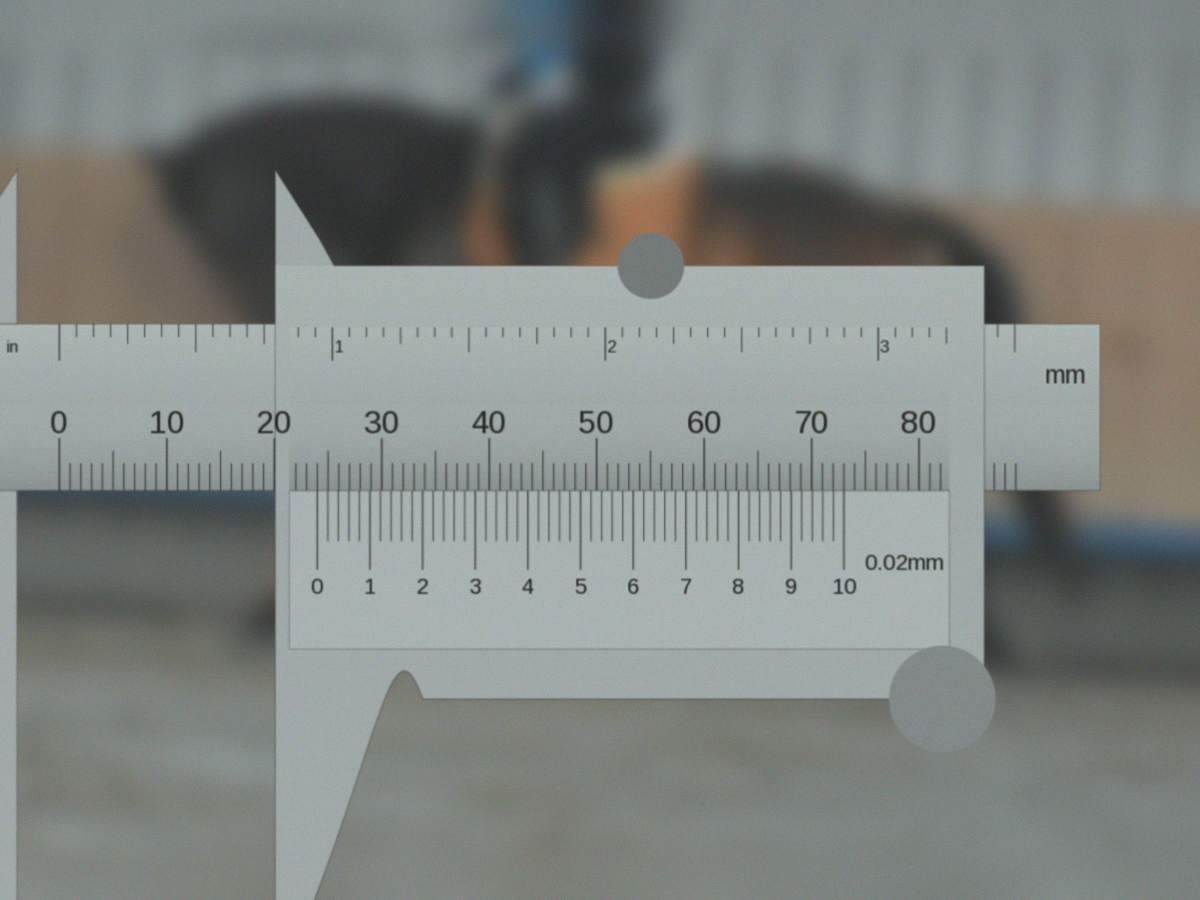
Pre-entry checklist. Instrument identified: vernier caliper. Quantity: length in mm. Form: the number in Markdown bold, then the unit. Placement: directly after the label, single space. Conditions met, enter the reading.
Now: **24.0** mm
